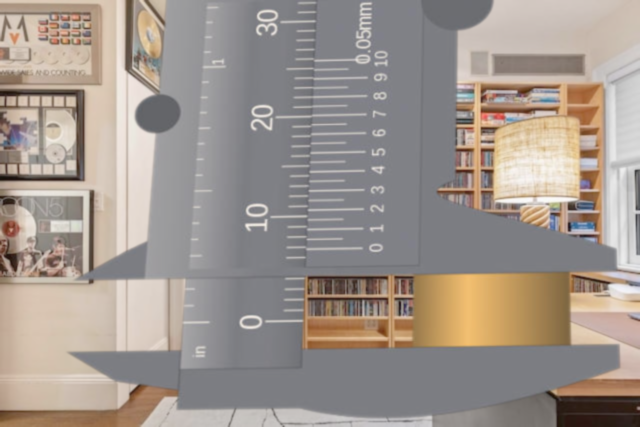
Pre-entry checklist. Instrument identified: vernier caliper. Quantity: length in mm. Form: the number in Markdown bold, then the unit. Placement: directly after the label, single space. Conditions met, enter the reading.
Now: **6.8** mm
